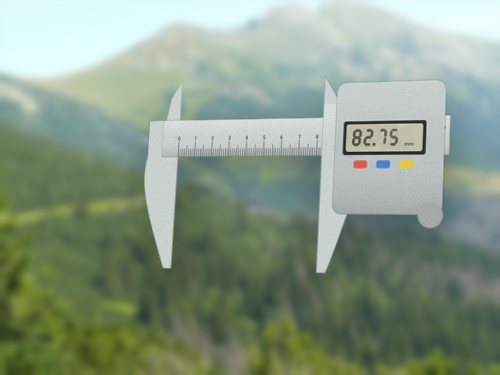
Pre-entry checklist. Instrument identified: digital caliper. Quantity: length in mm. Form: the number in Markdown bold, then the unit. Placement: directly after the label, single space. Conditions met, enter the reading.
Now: **82.75** mm
